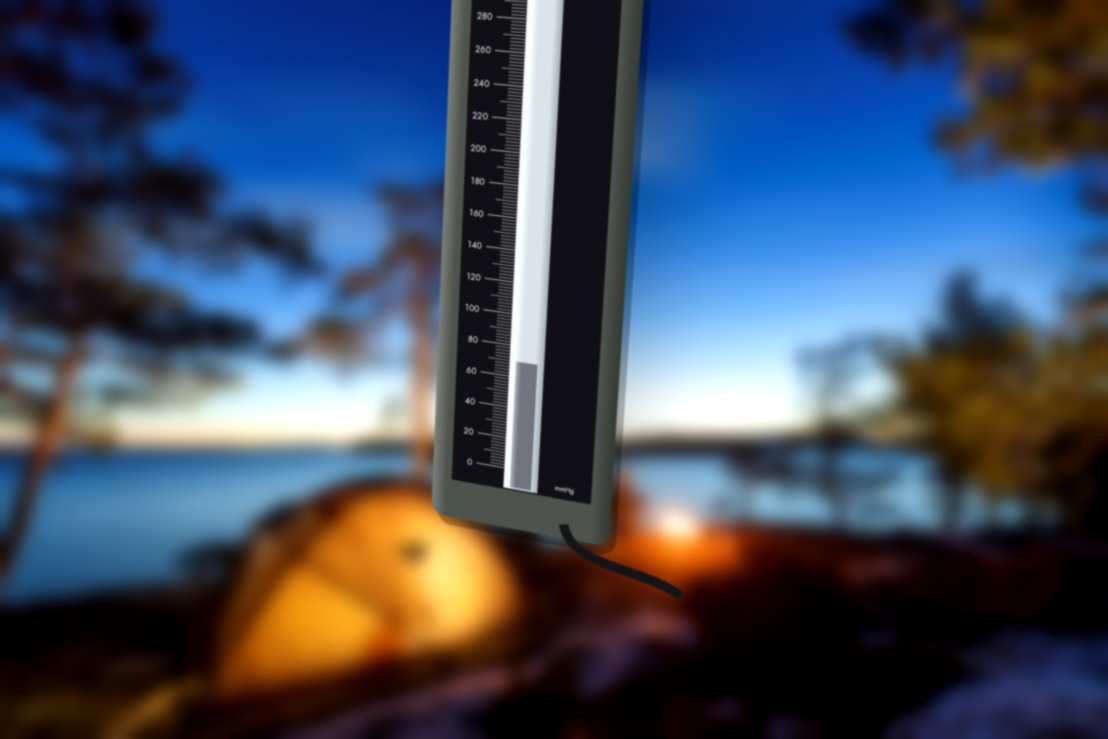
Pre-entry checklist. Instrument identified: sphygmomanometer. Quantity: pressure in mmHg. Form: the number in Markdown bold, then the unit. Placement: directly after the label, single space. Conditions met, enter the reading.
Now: **70** mmHg
